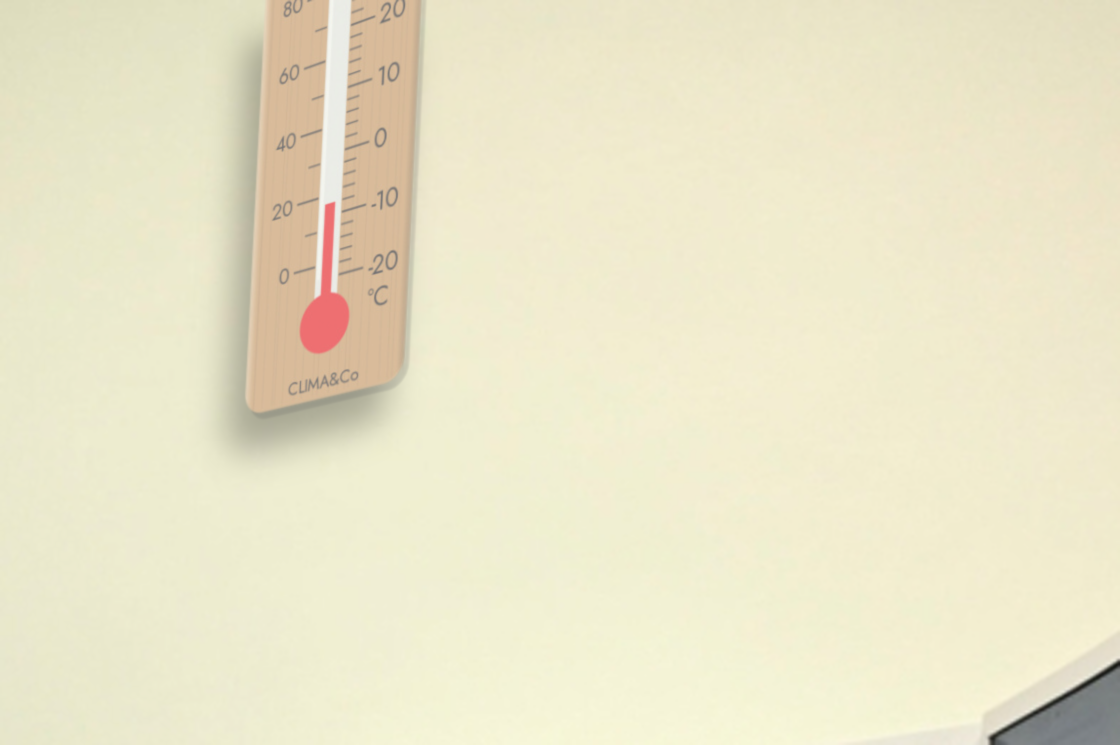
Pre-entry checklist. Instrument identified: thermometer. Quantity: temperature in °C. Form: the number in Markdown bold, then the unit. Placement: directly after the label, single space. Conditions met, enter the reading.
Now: **-8** °C
